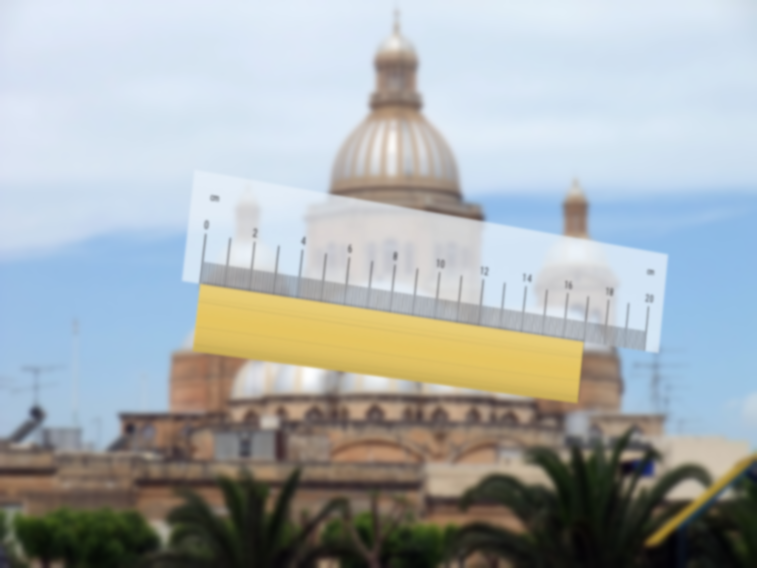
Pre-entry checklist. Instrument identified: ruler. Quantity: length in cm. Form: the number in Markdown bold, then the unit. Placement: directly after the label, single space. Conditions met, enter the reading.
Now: **17** cm
